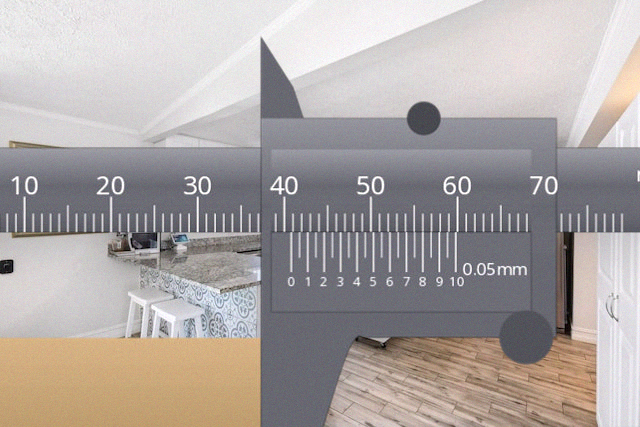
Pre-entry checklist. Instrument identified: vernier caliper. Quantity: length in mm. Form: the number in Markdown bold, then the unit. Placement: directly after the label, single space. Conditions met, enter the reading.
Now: **40.8** mm
